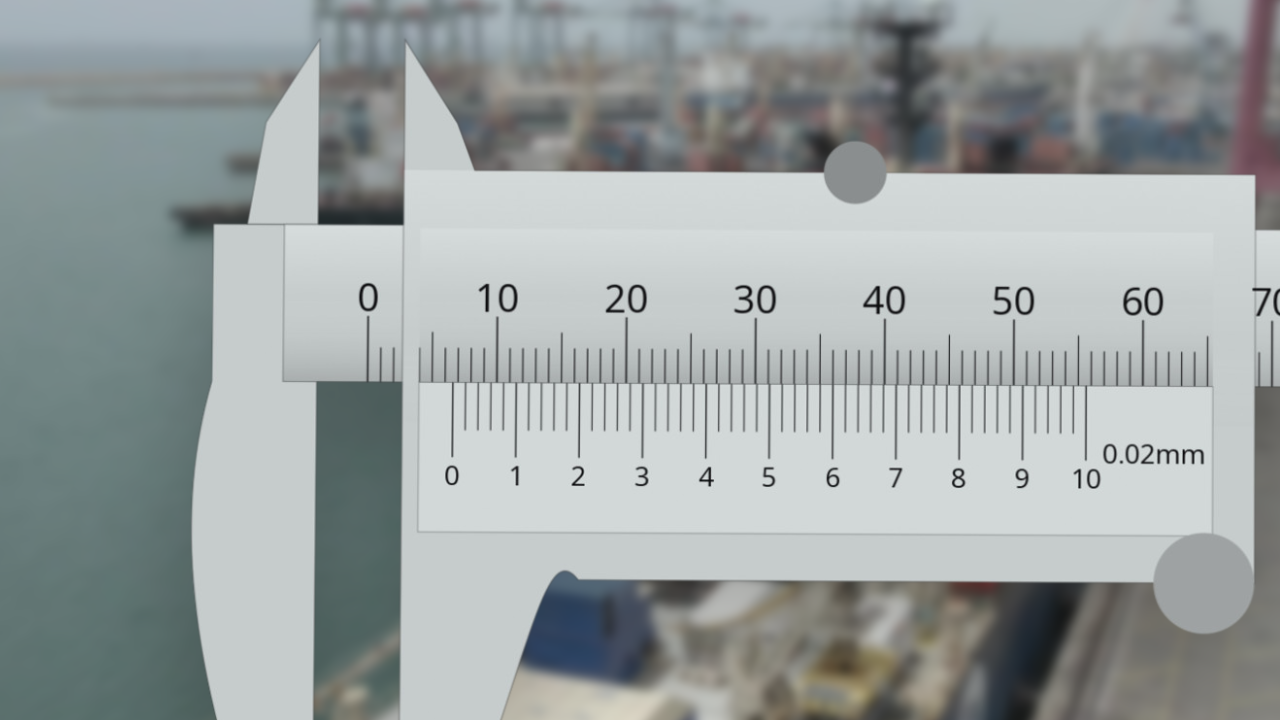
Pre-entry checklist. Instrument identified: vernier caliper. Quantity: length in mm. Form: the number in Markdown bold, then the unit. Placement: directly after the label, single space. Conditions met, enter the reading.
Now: **6.6** mm
